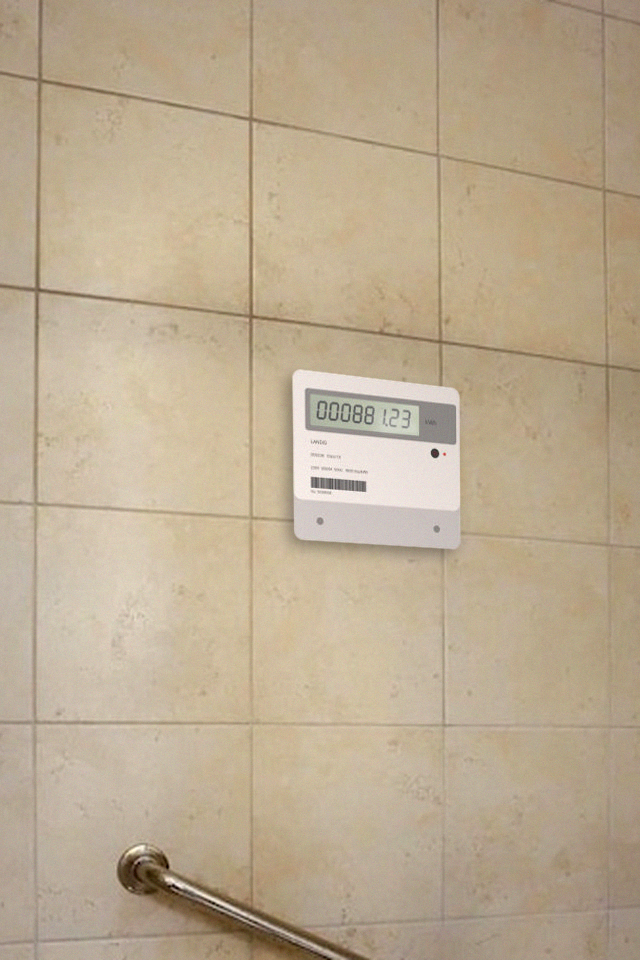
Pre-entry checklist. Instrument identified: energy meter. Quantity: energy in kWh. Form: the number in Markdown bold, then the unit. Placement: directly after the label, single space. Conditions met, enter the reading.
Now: **881.23** kWh
